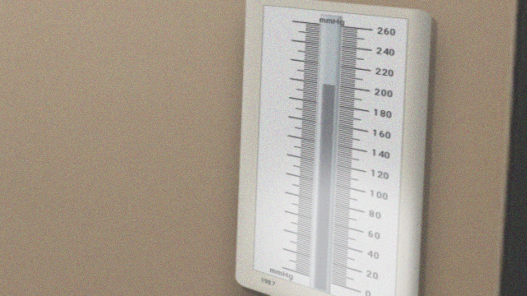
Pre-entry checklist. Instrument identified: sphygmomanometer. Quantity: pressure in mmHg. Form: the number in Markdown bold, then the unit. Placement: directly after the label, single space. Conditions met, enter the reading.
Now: **200** mmHg
